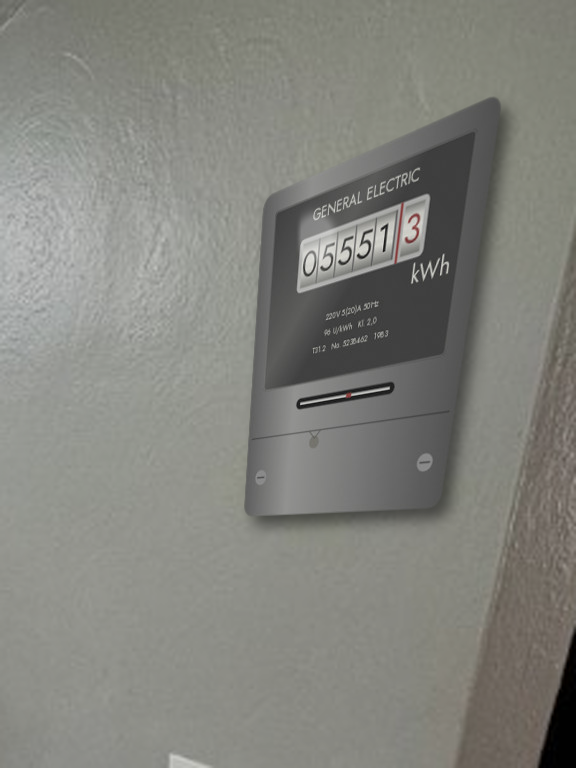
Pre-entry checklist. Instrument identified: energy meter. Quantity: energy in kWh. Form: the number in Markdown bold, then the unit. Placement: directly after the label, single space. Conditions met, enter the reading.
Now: **5551.3** kWh
